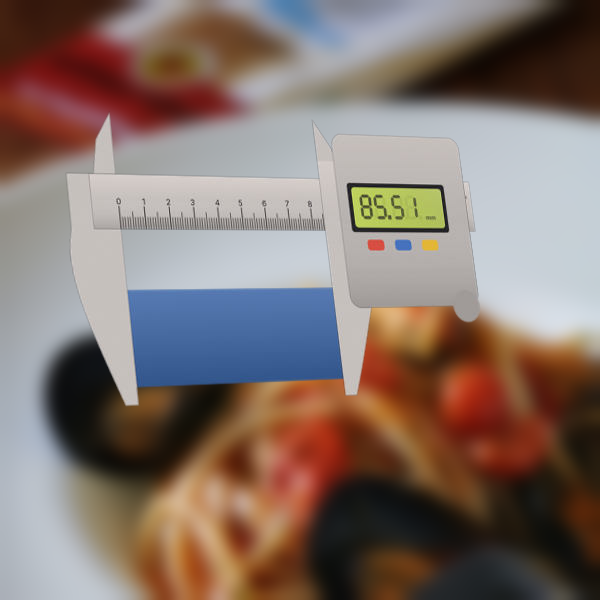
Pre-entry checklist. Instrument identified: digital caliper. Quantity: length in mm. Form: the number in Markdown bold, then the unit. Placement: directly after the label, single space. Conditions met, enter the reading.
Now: **85.51** mm
